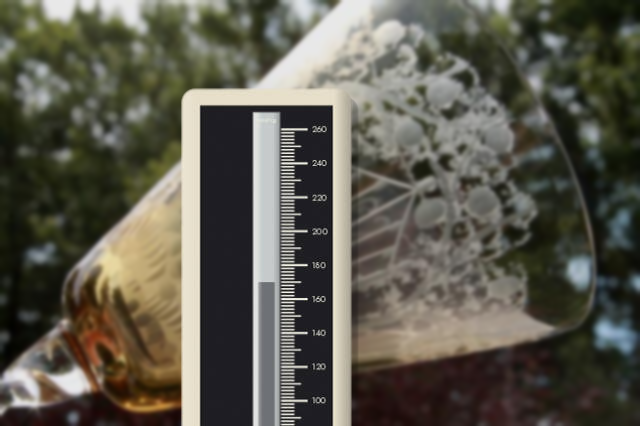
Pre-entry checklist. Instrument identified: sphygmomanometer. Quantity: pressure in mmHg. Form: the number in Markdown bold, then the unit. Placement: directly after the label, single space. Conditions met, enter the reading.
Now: **170** mmHg
